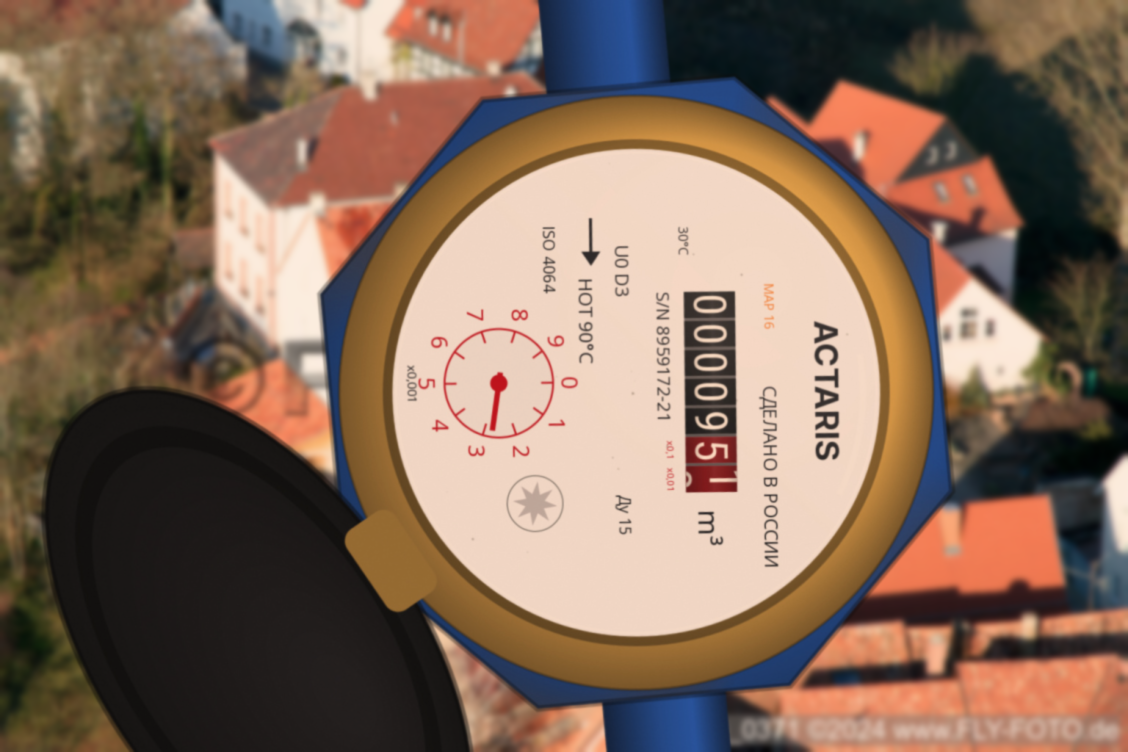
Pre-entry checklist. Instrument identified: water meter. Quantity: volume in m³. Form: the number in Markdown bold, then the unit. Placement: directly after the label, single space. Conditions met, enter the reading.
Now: **9.512** m³
